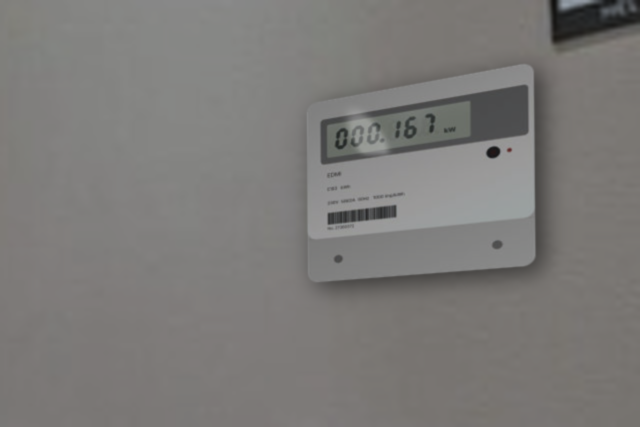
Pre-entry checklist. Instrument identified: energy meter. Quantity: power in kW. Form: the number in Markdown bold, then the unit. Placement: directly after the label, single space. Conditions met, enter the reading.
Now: **0.167** kW
